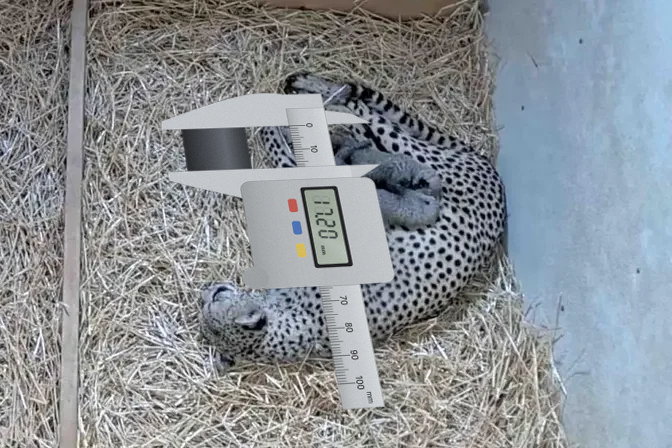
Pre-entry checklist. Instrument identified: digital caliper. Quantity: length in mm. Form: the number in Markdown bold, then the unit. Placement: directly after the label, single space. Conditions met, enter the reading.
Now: **17.20** mm
